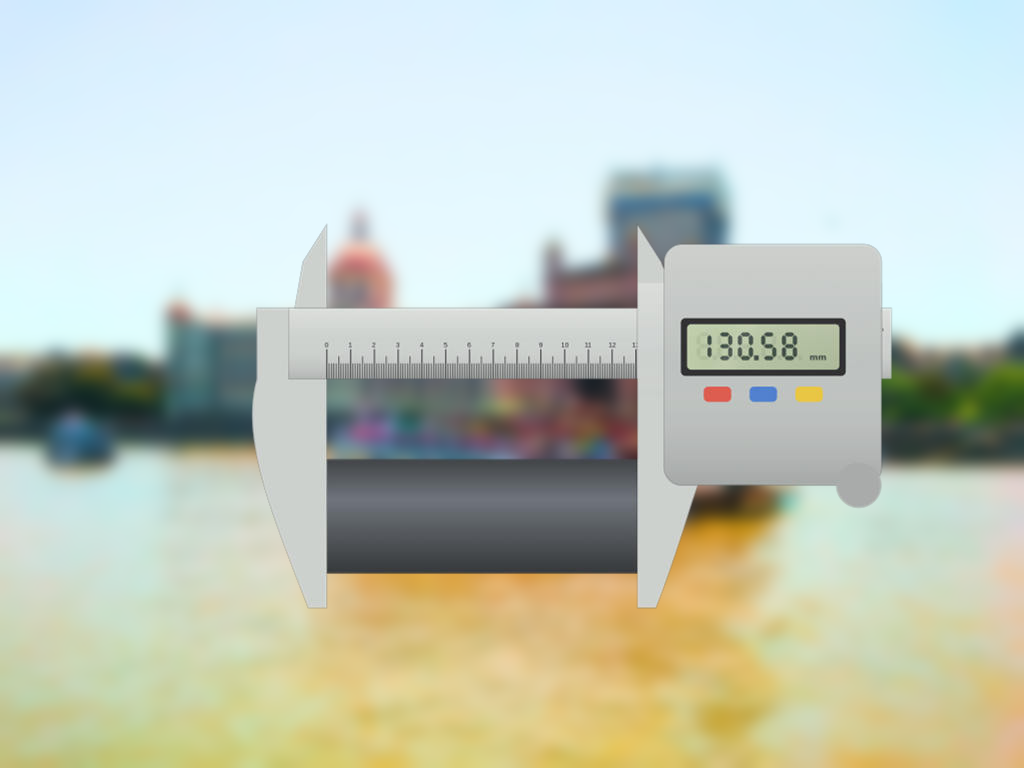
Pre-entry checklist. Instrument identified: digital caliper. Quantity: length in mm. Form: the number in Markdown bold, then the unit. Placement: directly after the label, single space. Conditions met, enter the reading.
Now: **130.58** mm
